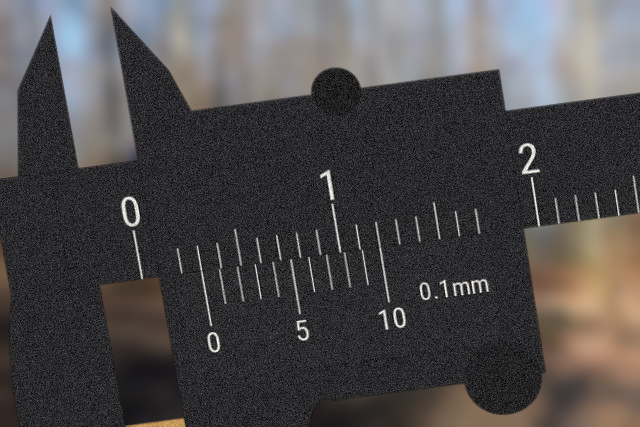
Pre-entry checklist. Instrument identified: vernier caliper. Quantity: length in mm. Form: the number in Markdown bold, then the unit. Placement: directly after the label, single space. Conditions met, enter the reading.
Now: **3.0** mm
